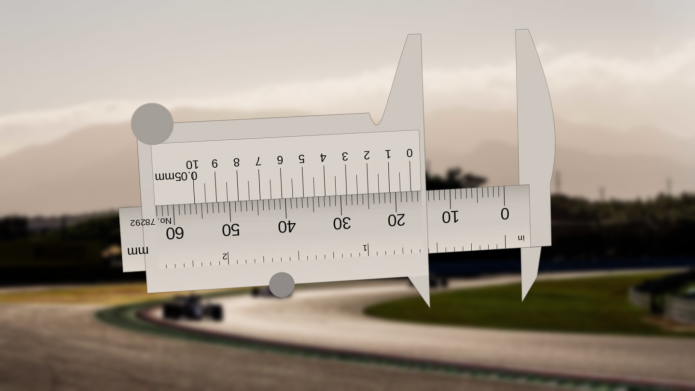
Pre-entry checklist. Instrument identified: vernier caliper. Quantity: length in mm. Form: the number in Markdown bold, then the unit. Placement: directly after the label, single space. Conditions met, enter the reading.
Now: **17.2** mm
